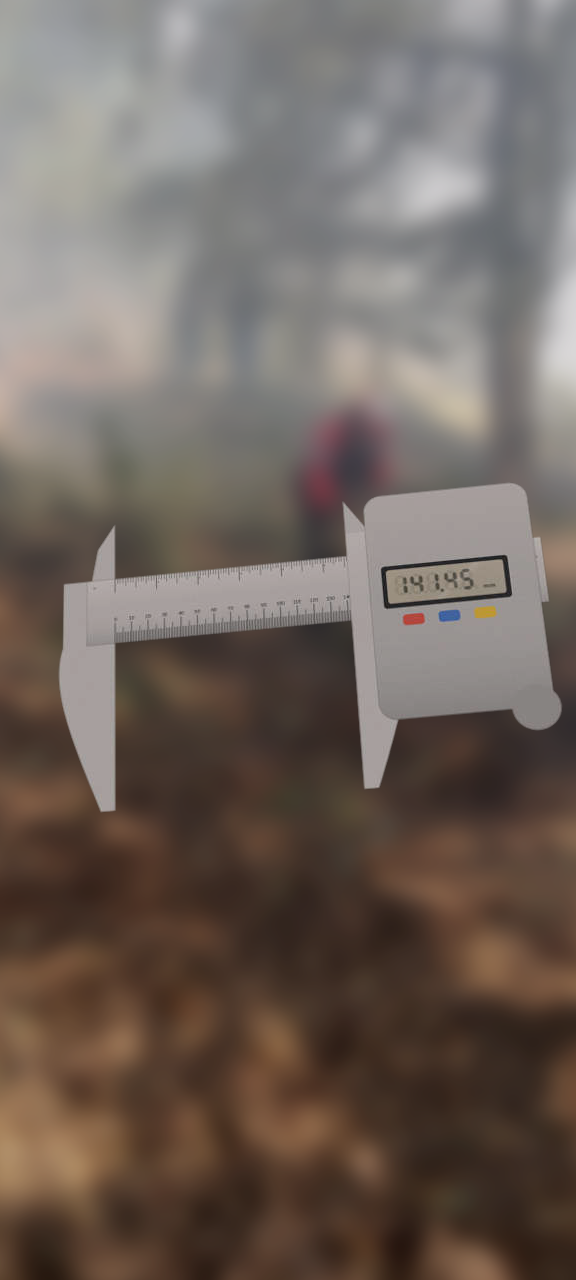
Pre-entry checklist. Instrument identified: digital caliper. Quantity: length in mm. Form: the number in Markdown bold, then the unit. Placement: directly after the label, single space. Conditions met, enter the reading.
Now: **141.45** mm
